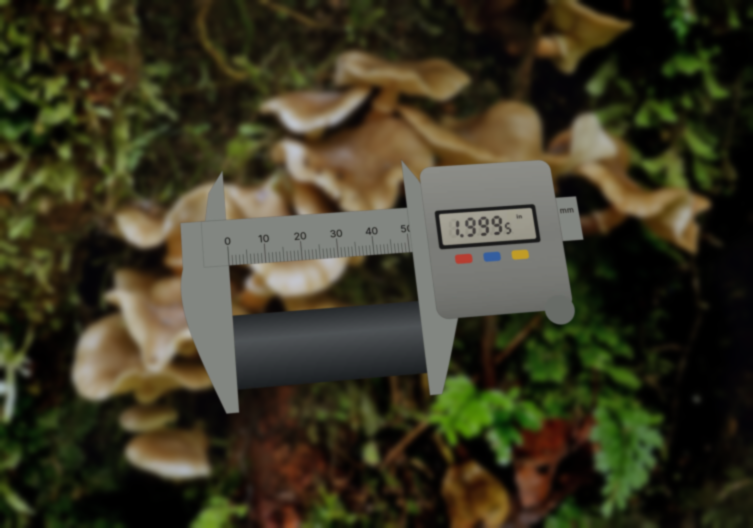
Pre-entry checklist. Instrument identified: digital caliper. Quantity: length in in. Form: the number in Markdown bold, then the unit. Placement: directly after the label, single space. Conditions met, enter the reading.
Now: **1.9995** in
